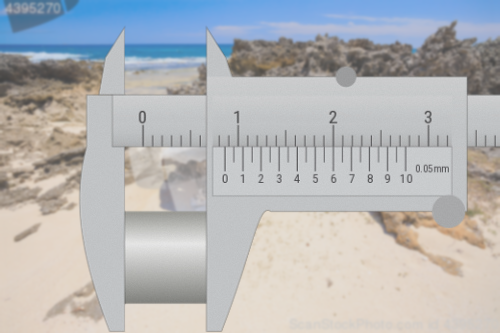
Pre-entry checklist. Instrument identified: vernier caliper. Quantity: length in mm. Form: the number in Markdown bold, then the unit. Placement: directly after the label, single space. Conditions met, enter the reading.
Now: **8.6** mm
